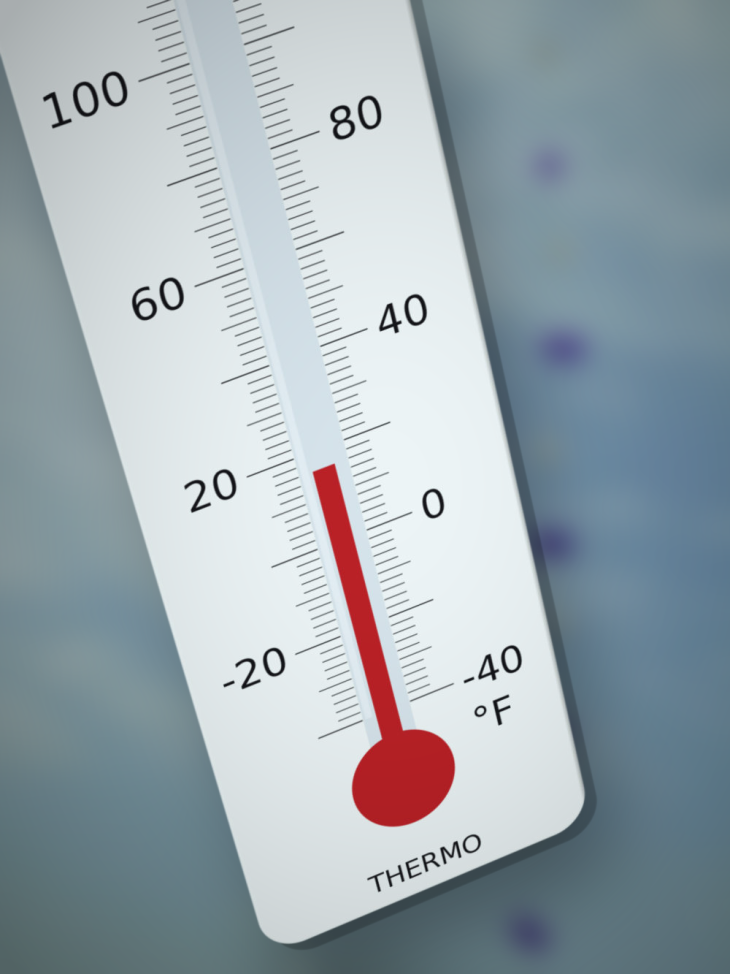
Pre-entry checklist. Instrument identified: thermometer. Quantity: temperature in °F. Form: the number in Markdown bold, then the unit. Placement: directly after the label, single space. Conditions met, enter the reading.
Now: **16** °F
